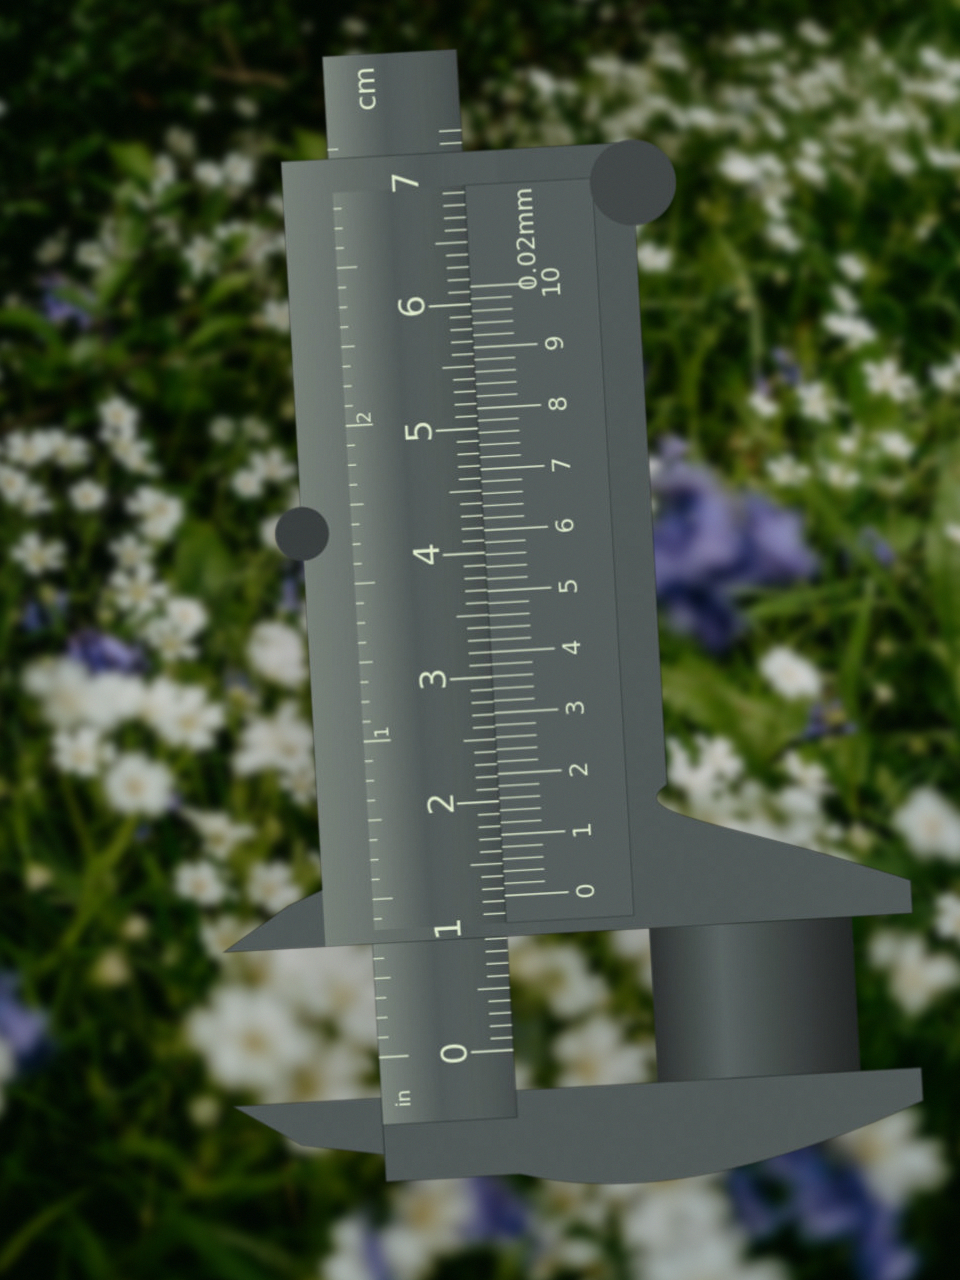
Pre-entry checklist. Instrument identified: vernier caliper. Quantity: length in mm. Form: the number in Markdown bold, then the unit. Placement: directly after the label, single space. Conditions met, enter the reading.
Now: **12.4** mm
